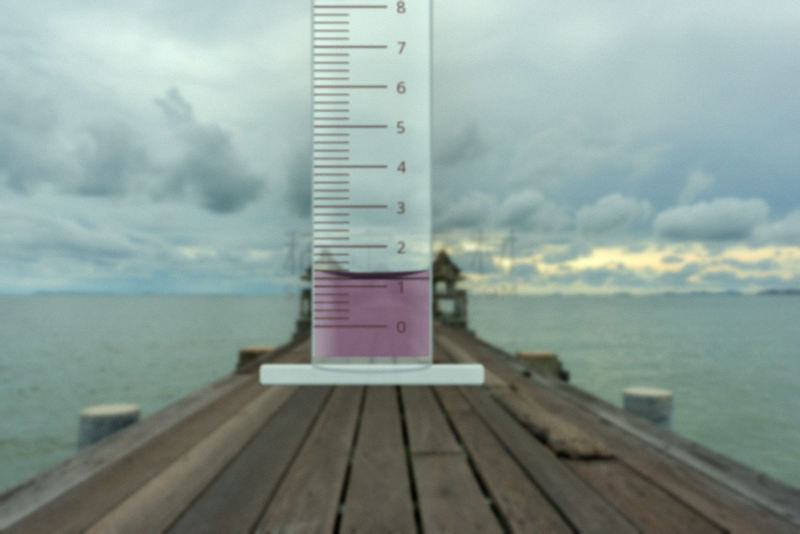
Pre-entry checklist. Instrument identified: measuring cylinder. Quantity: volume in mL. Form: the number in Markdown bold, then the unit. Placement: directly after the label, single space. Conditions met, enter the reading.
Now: **1.2** mL
